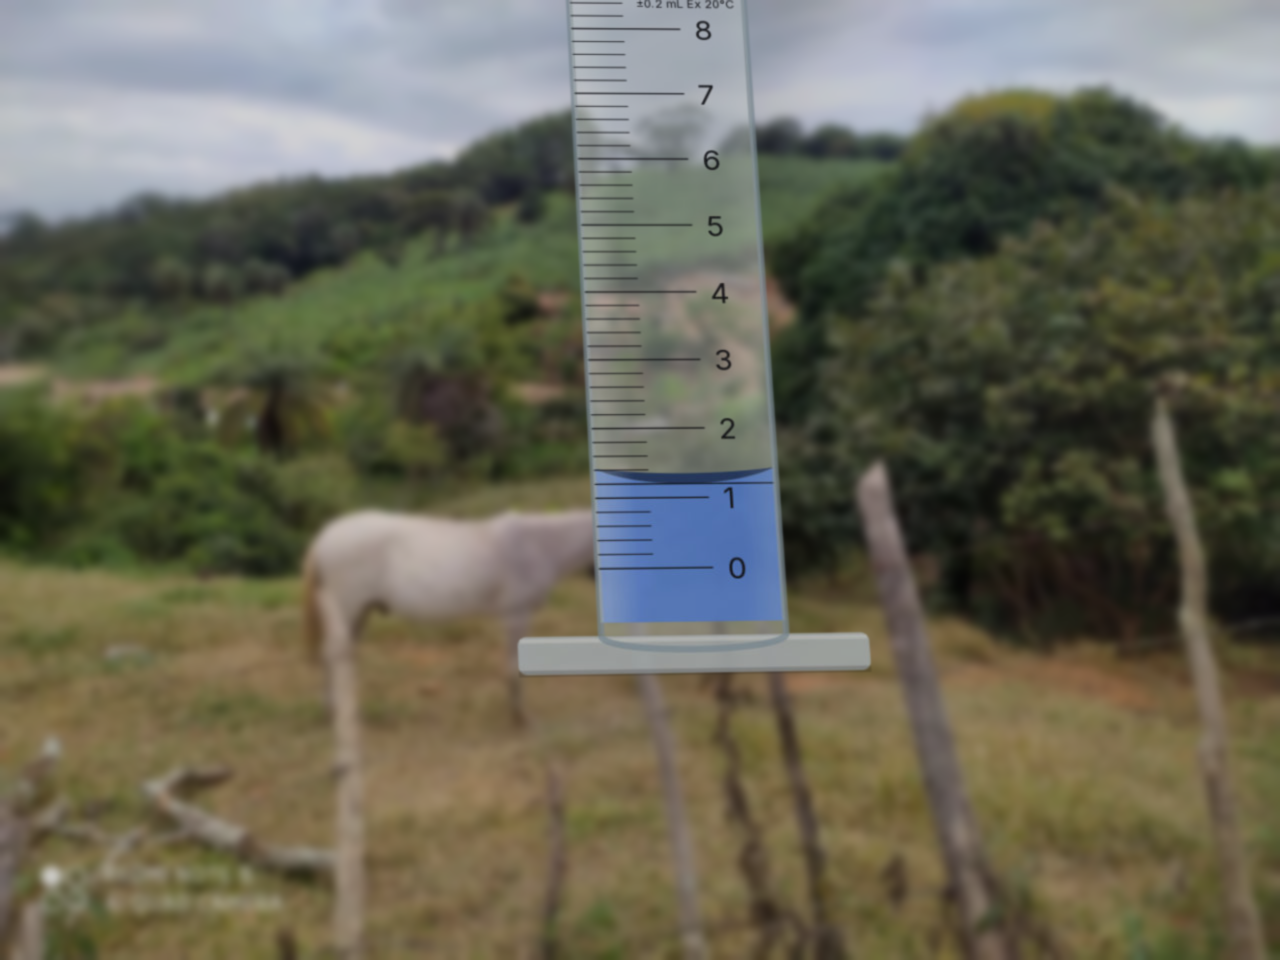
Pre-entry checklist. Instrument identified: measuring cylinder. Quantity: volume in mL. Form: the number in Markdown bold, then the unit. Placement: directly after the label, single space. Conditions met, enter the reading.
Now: **1.2** mL
